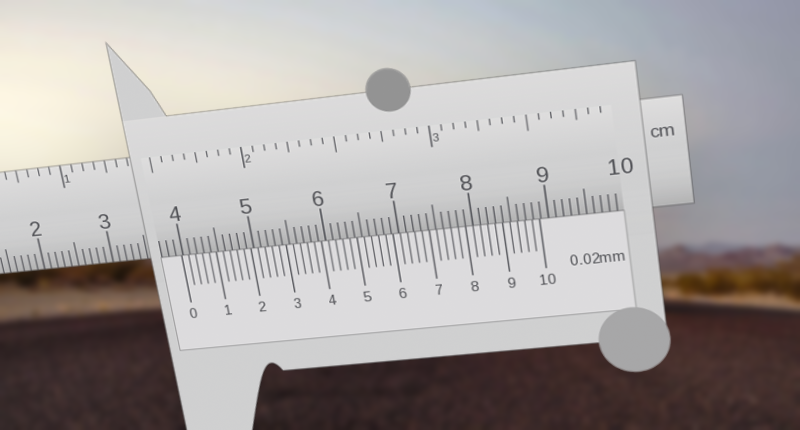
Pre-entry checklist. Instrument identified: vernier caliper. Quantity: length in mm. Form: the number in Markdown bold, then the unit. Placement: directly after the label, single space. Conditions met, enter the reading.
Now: **39.8** mm
